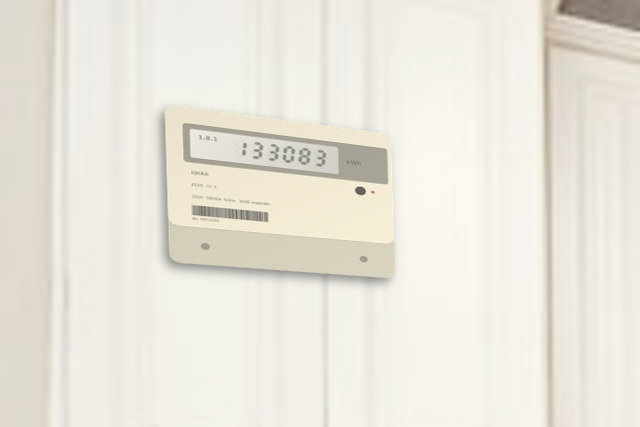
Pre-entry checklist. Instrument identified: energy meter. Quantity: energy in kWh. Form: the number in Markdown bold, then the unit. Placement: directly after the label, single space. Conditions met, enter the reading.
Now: **133083** kWh
